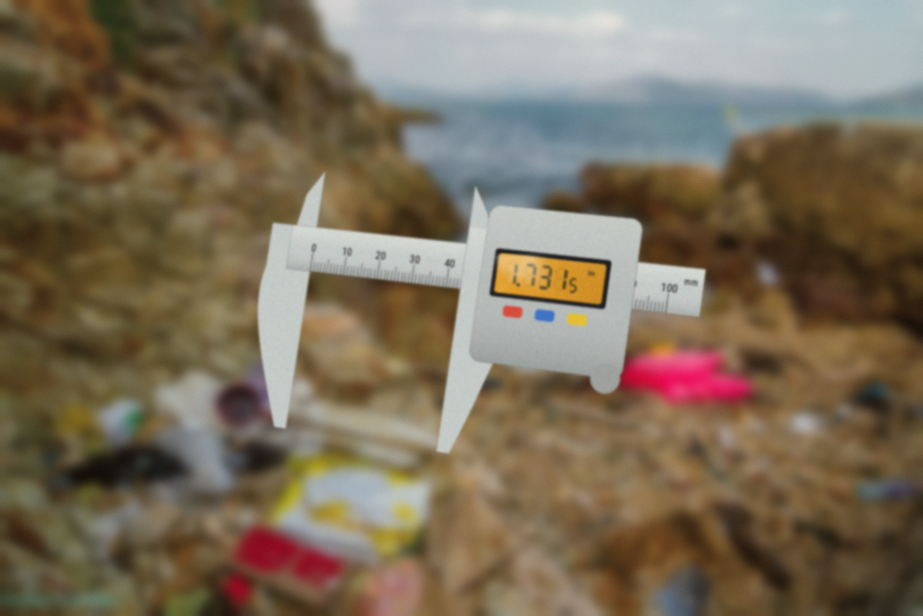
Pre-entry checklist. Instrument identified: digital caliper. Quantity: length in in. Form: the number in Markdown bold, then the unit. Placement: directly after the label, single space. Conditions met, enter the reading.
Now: **1.7315** in
